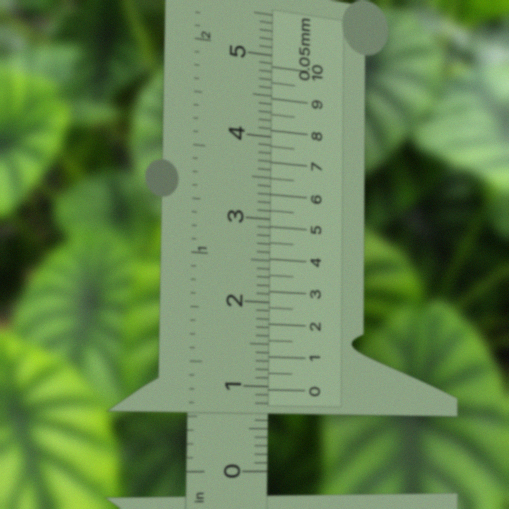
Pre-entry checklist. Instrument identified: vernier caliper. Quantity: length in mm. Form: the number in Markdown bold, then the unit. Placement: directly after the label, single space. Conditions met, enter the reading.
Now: **9.6** mm
